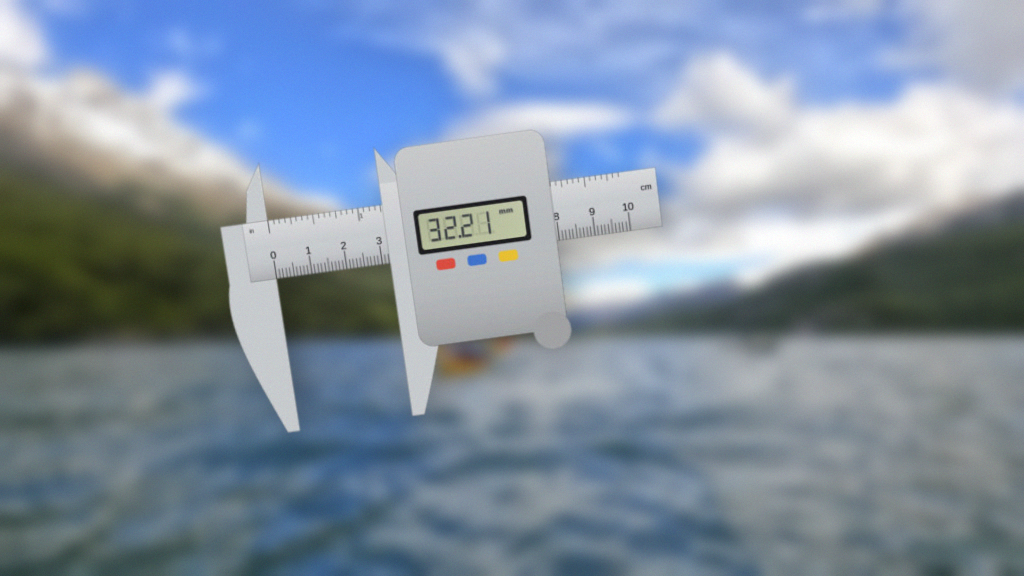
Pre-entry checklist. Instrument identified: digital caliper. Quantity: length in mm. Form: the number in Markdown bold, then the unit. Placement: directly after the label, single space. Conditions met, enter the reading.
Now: **32.21** mm
